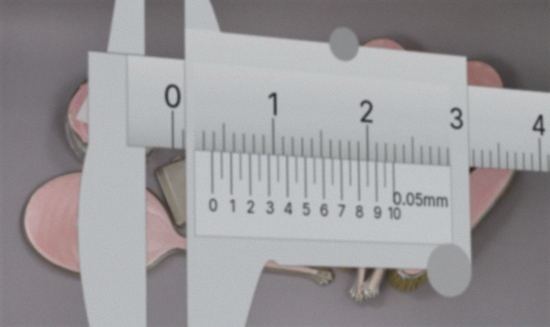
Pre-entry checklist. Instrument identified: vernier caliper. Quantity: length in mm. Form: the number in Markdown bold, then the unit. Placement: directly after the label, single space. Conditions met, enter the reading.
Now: **3.8** mm
